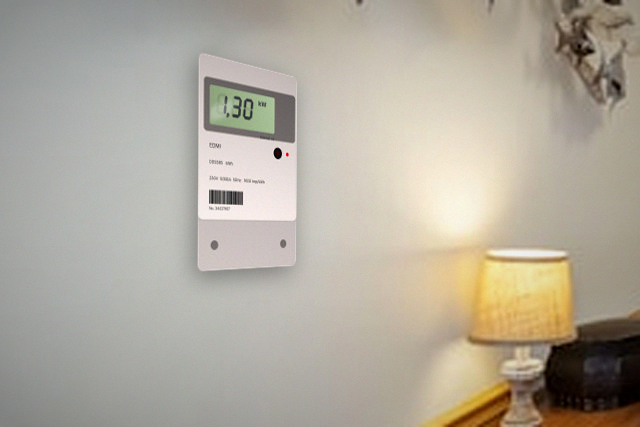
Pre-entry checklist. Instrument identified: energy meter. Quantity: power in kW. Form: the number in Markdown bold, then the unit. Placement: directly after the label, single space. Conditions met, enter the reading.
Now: **1.30** kW
